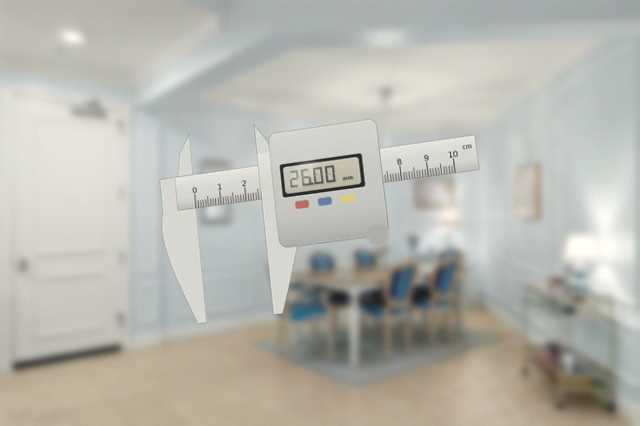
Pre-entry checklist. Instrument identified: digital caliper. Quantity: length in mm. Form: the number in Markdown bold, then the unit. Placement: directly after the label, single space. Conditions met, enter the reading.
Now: **26.00** mm
